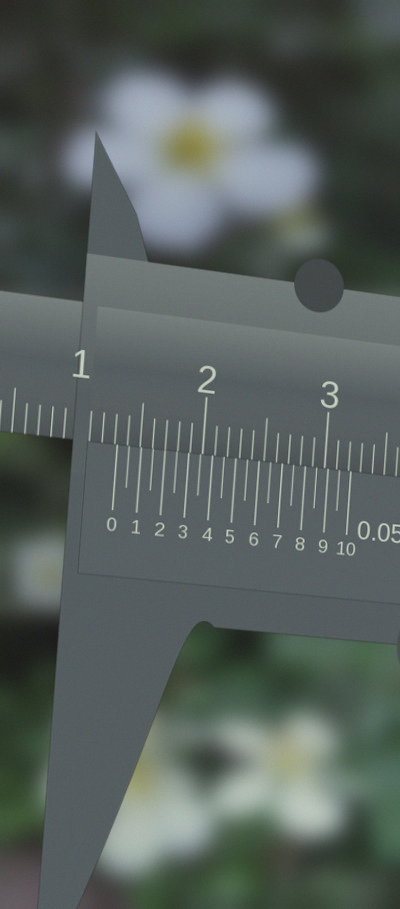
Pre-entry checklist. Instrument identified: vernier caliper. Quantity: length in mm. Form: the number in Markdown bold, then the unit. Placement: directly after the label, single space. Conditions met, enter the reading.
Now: **13.2** mm
